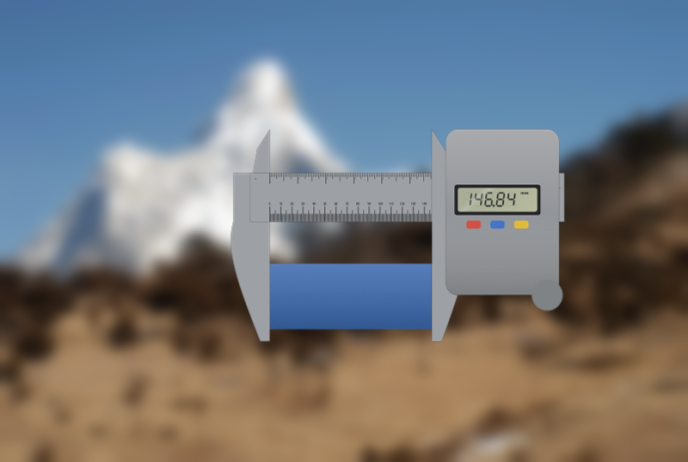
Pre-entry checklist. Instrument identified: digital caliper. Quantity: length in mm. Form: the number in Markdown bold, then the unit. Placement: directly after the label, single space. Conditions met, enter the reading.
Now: **146.84** mm
